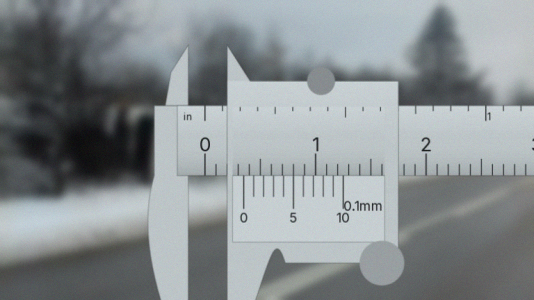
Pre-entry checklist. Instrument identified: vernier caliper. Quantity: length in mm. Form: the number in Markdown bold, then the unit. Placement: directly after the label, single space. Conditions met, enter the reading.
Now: **3.5** mm
